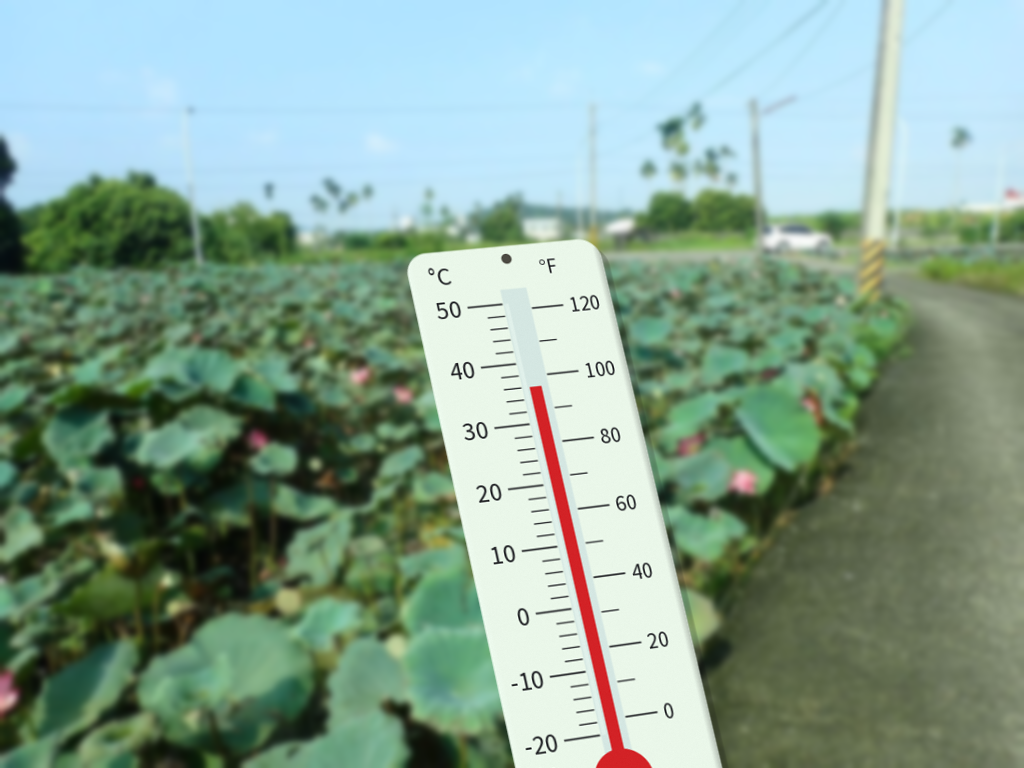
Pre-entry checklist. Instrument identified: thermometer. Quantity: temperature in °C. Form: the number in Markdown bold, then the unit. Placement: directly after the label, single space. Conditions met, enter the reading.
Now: **36** °C
